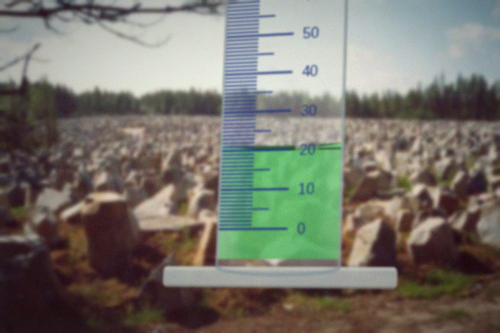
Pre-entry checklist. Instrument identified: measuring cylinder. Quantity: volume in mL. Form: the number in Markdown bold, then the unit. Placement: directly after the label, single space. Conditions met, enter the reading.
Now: **20** mL
